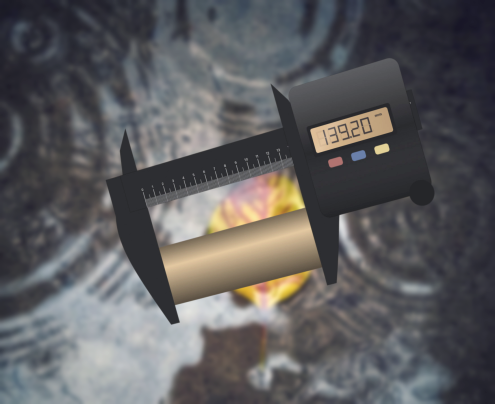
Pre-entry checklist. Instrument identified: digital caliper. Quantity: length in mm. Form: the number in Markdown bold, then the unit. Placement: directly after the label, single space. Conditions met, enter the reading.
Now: **139.20** mm
